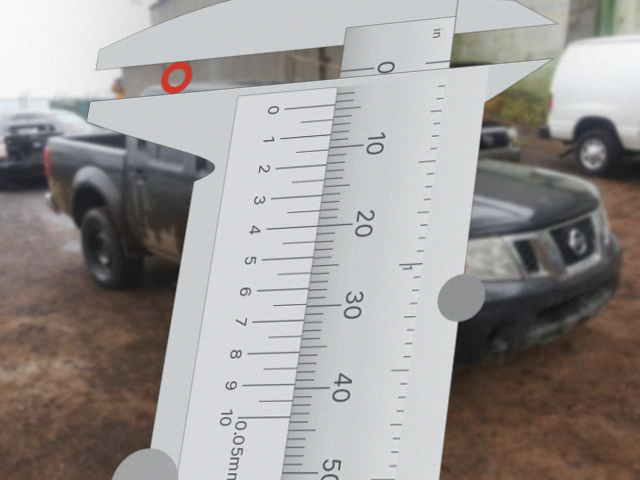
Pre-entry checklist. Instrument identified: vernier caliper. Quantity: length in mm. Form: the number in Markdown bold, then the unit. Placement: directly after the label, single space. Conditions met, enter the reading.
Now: **4.4** mm
